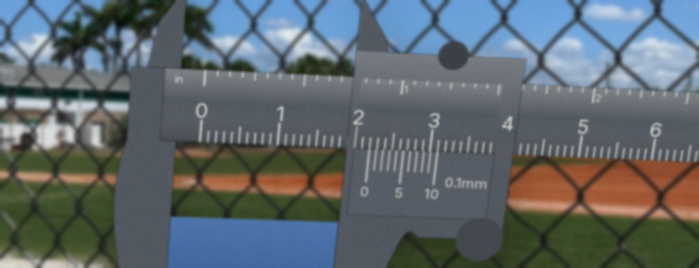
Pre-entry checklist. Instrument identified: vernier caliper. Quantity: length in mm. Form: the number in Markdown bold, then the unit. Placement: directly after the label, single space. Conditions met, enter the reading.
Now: **22.0** mm
